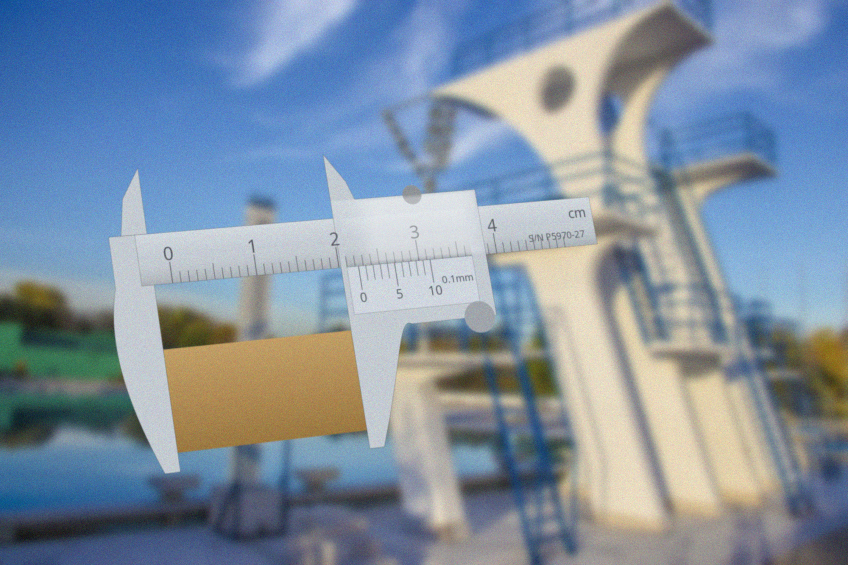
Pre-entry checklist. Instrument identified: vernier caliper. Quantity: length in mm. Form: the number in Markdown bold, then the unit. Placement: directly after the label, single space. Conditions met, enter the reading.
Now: **22.4** mm
